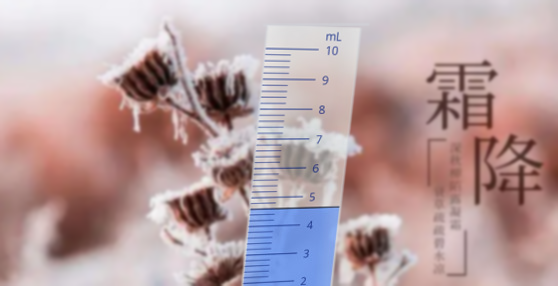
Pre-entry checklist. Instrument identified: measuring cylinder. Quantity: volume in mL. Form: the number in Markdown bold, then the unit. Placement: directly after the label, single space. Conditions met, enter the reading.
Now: **4.6** mL
